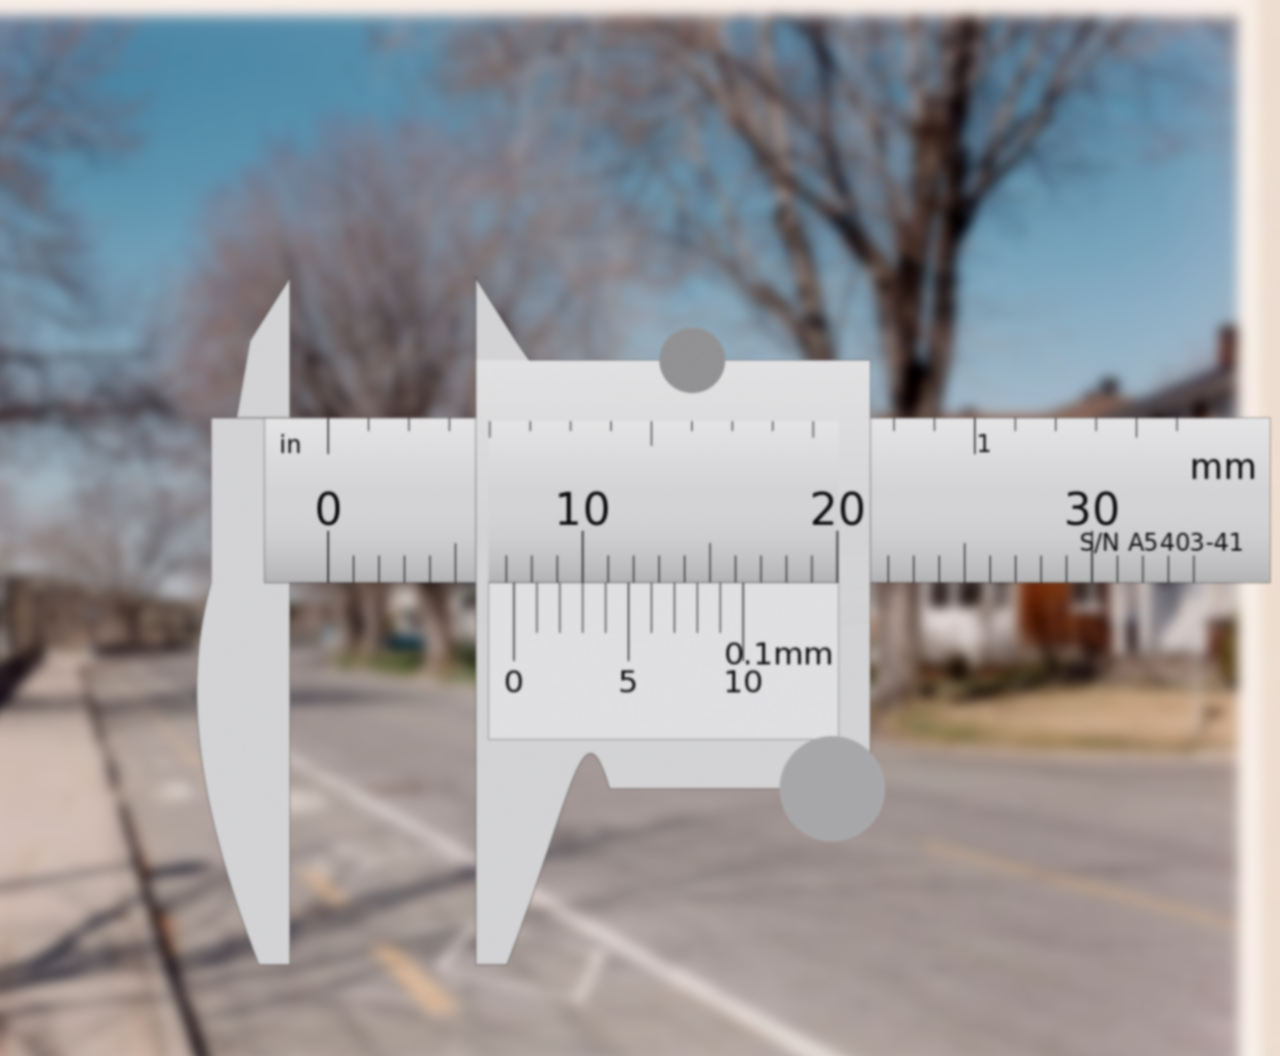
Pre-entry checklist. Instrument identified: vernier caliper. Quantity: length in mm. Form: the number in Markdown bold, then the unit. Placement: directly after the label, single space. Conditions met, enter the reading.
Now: **7.3** mm
